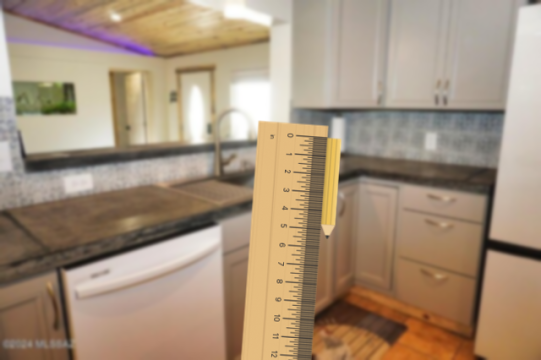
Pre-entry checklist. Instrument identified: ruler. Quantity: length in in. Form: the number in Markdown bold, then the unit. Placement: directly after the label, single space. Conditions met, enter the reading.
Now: **5.5** in
